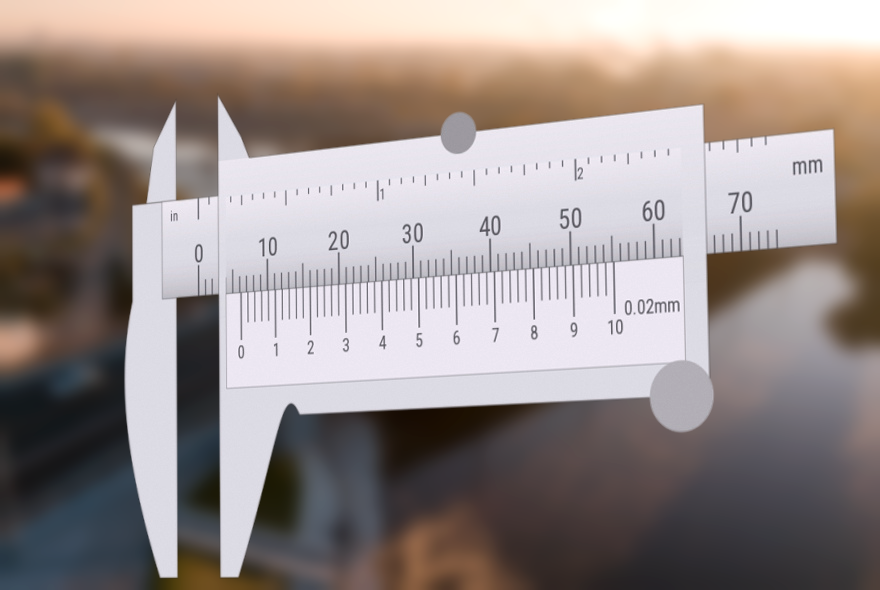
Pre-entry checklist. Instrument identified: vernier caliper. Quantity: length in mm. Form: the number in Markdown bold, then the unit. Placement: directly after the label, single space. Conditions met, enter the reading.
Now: **6.2** mm
